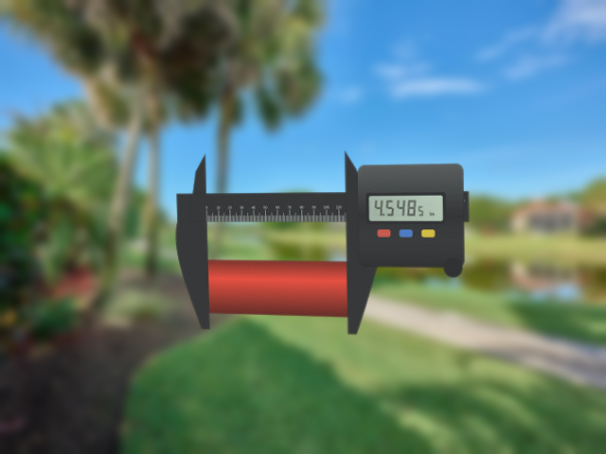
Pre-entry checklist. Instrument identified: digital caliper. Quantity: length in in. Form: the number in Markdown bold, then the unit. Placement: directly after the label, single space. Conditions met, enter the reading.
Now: **4.5485** in
